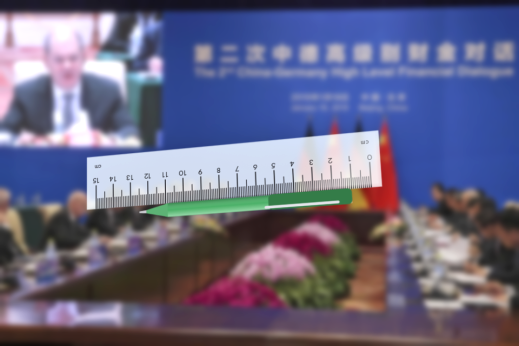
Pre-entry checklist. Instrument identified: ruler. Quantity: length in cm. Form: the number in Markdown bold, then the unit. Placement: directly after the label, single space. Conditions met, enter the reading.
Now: **11.5** cm
